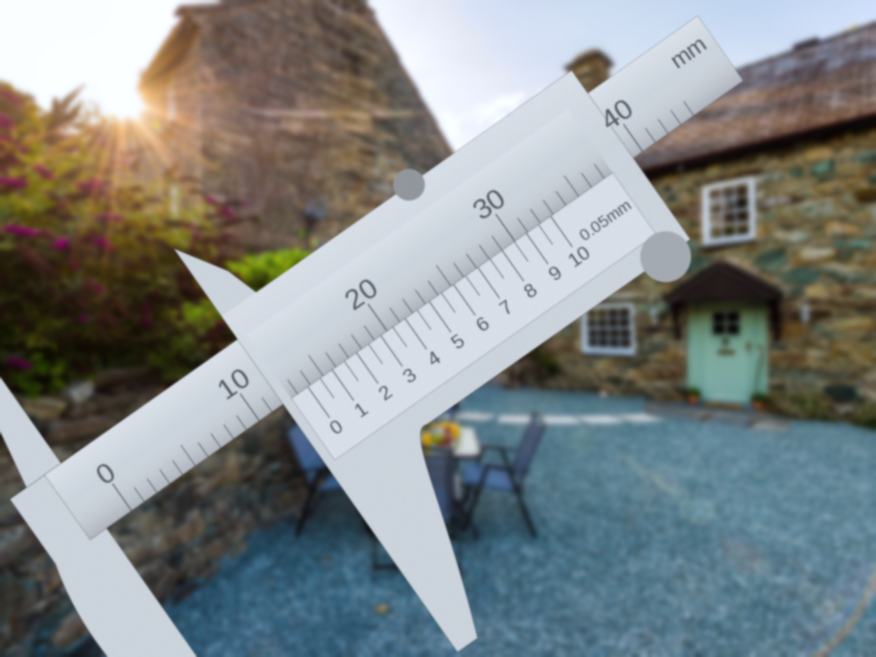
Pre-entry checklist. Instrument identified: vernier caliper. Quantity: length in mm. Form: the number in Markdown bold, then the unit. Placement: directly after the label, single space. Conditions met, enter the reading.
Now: **13.8** mm
